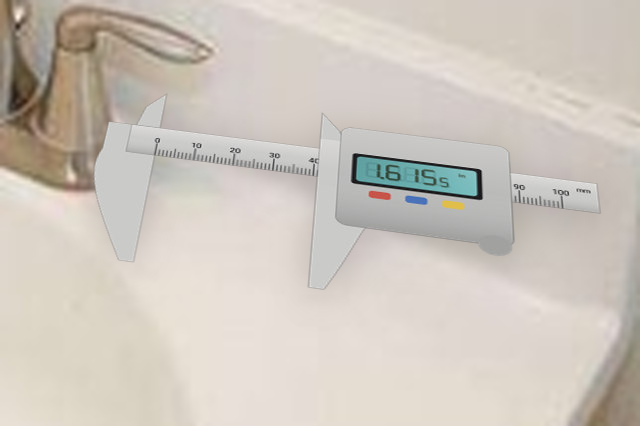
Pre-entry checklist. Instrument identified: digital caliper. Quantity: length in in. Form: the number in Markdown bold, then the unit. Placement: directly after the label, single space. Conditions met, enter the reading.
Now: **1.6155** in
